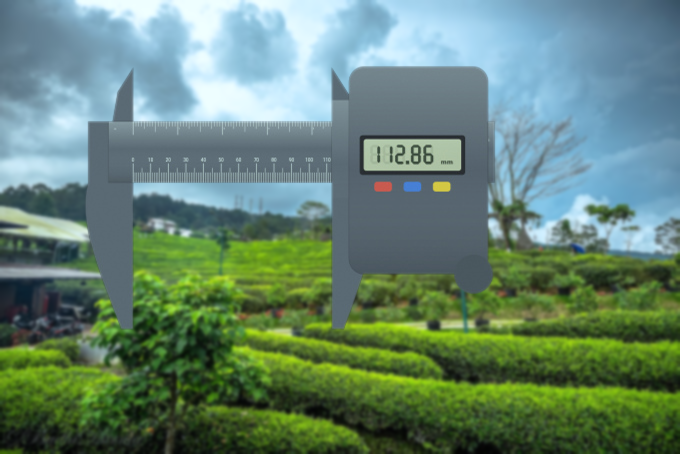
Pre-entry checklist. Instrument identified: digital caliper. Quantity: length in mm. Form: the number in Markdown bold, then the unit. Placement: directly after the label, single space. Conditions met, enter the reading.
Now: **112.86** mm
